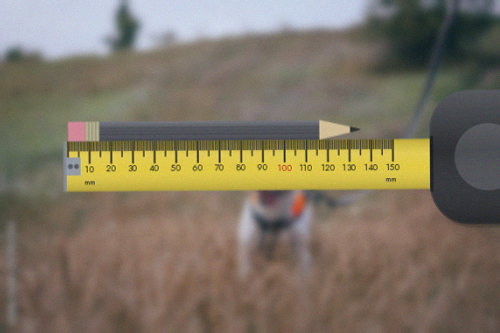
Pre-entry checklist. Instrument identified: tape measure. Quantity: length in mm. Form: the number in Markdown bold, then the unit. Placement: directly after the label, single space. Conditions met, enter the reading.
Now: **135** mm
